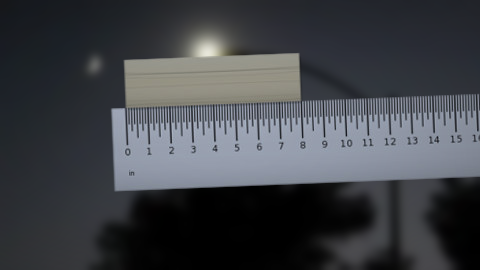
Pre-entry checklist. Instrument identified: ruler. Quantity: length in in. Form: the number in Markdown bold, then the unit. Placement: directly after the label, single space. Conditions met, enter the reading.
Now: **8** in
